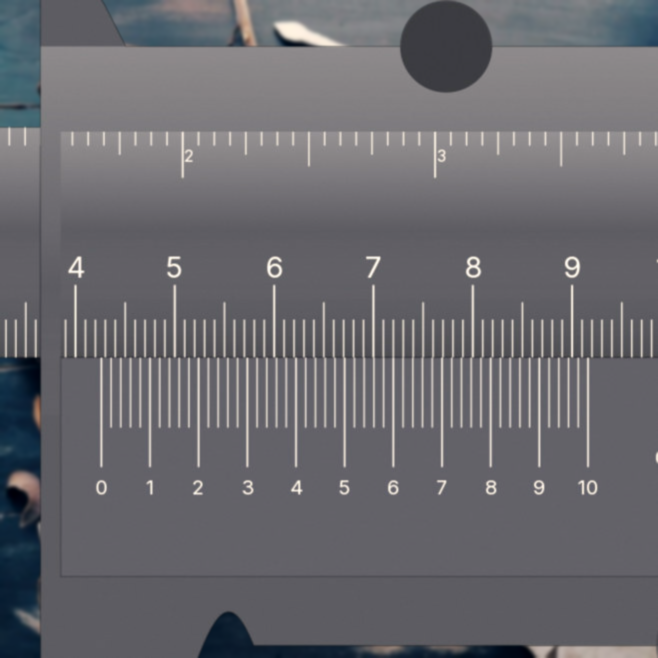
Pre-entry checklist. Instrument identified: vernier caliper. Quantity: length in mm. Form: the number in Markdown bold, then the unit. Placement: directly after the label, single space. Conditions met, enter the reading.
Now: **42.6** mm
